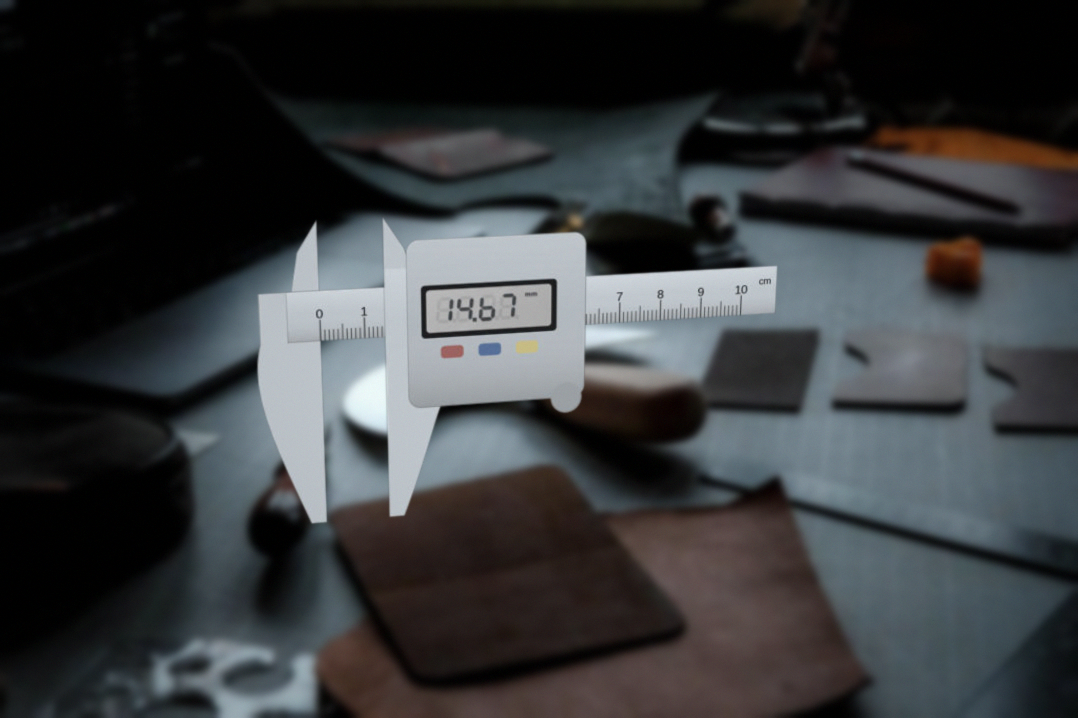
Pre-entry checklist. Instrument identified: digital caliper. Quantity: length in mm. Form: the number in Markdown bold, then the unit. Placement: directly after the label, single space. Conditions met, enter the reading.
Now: **14.67** mm
